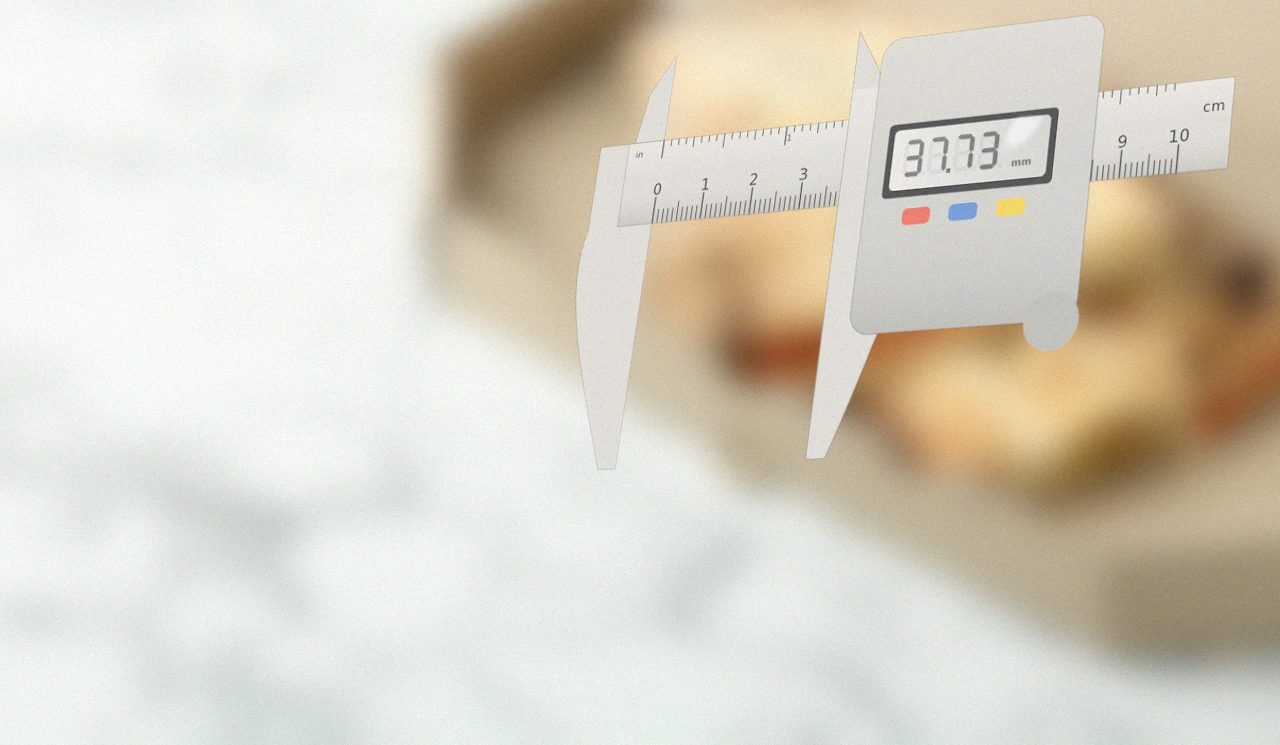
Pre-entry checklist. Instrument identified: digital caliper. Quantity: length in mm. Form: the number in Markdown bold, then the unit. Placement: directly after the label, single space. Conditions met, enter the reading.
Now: **37.73** mm
